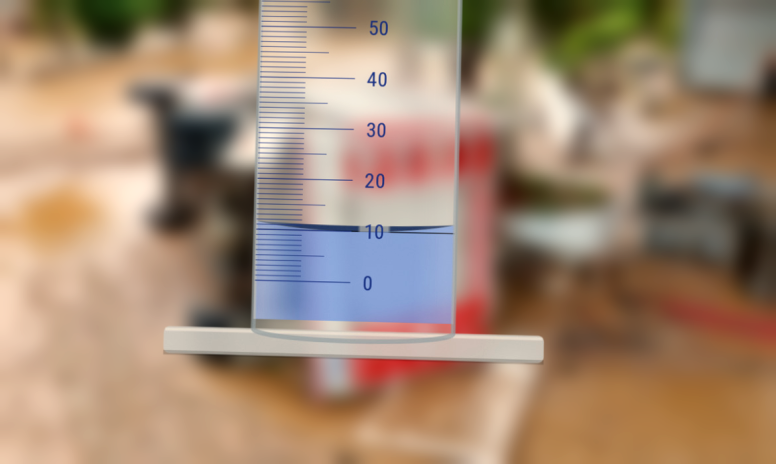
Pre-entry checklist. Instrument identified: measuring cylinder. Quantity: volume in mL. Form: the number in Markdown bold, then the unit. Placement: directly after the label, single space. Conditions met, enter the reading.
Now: **10** mL
